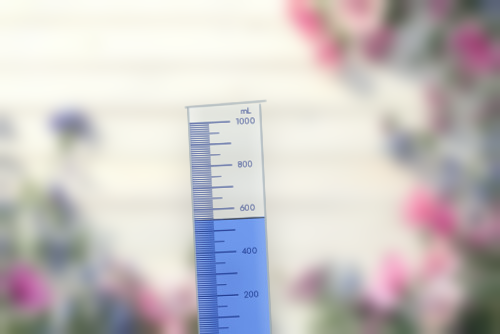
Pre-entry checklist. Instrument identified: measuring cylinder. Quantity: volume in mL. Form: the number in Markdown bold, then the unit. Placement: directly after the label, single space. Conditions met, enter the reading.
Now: **550** mL
